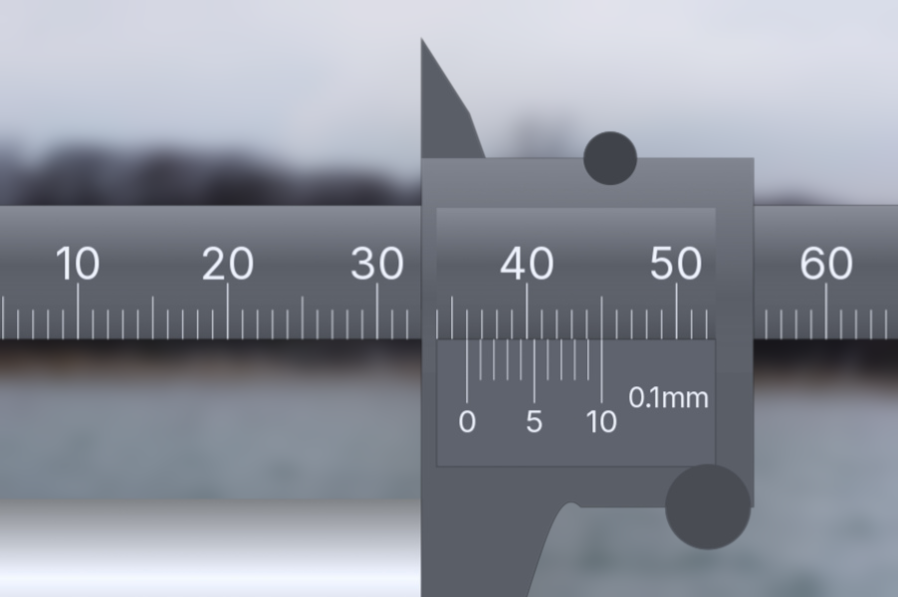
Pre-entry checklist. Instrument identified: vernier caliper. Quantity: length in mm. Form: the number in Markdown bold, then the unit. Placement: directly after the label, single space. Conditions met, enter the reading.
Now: **36.0** mm
